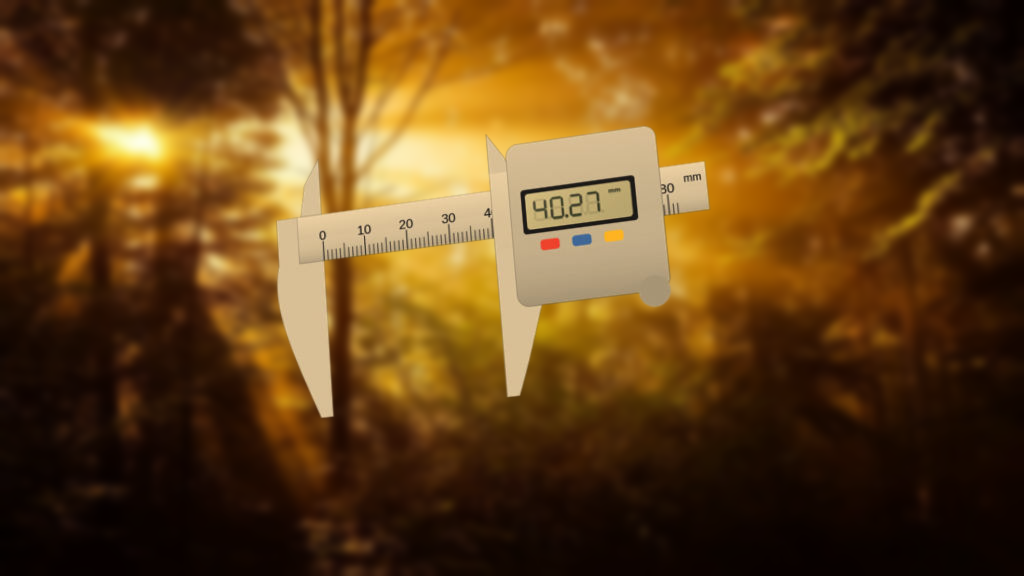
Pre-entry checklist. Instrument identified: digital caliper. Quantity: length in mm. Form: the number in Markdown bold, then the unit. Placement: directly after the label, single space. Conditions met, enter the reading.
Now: **40.27** mm
